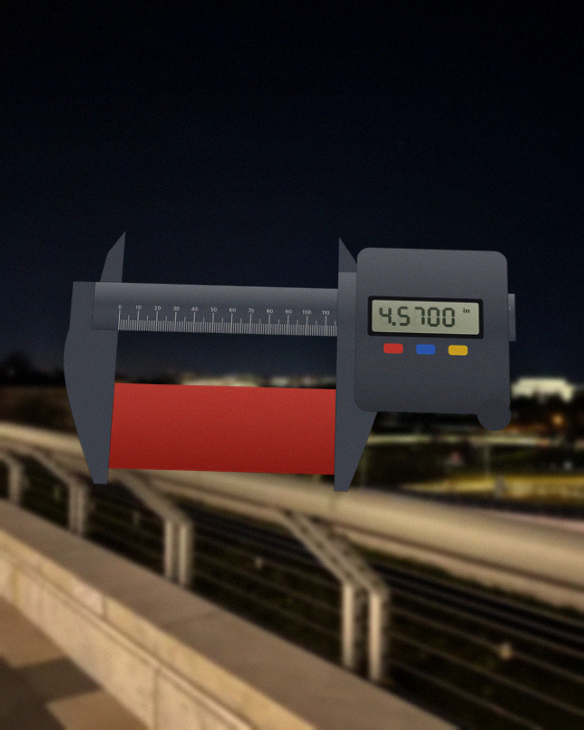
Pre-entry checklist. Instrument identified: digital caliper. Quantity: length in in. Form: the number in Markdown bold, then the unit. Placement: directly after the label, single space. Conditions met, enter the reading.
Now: **4.5700** in
